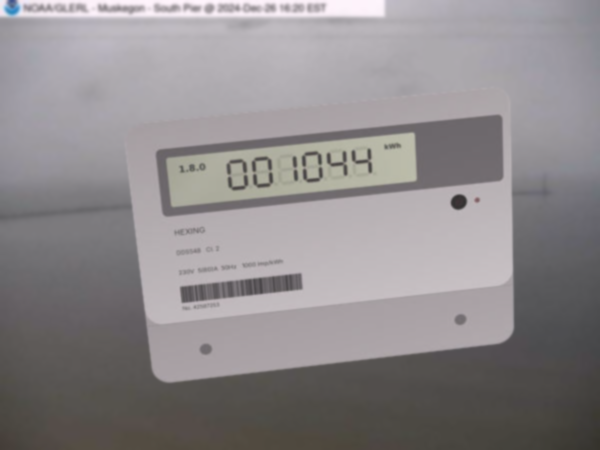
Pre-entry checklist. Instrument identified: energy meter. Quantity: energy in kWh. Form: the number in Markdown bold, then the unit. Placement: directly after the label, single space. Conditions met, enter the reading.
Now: **1044** kWh
